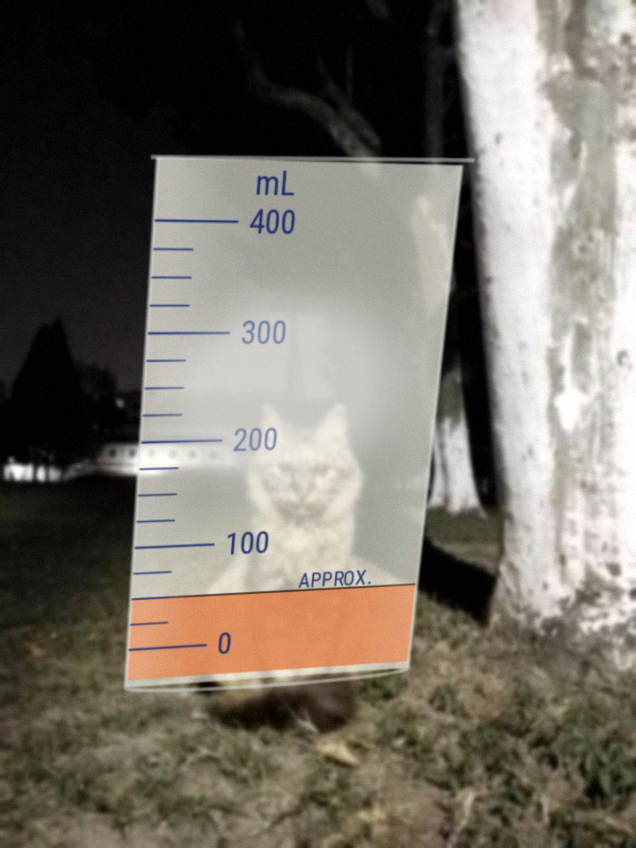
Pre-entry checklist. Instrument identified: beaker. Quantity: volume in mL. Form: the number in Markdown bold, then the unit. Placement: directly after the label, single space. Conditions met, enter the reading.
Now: **50** mL
